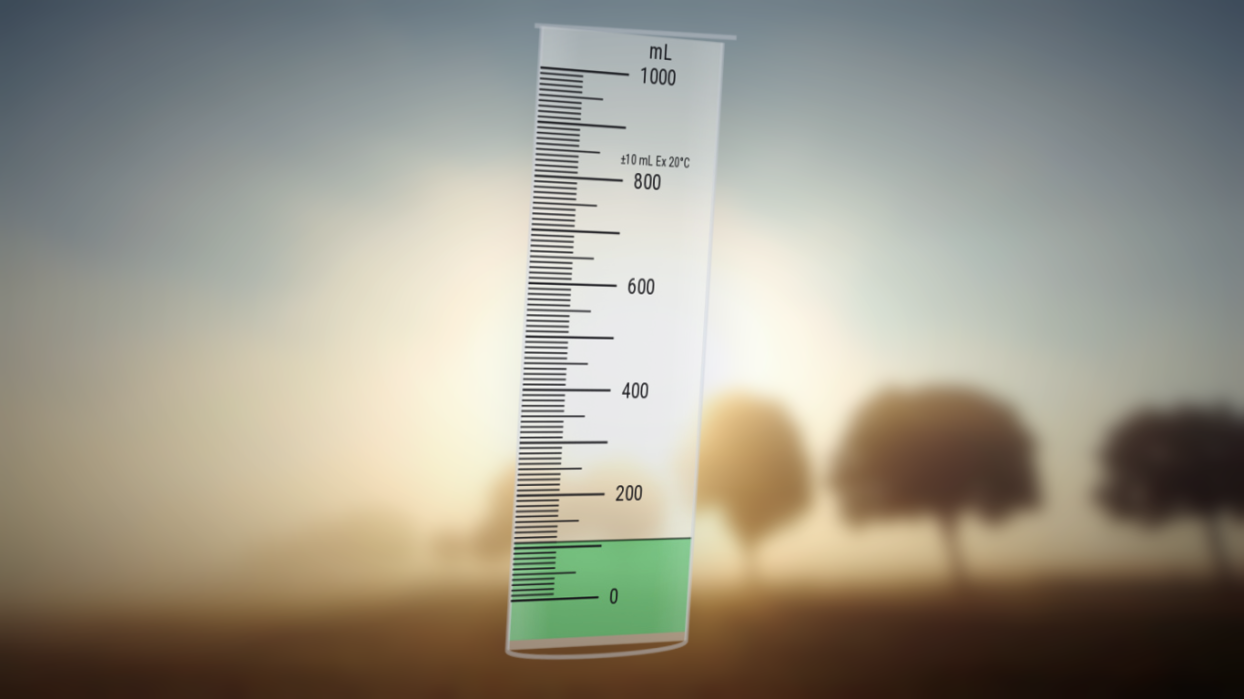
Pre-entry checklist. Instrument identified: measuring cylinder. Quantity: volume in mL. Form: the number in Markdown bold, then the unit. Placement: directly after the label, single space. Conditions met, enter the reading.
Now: **110** mL
